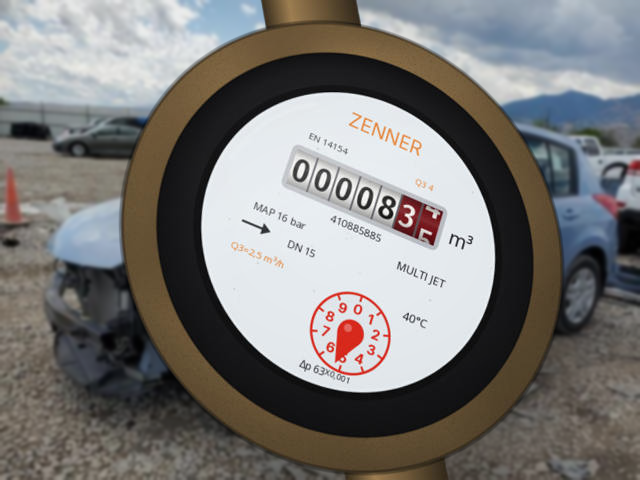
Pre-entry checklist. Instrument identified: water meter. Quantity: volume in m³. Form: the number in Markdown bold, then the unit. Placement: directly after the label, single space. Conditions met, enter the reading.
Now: **8.345** m³
